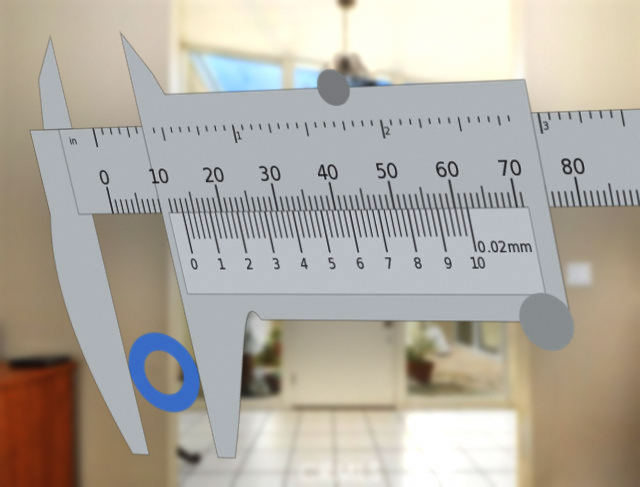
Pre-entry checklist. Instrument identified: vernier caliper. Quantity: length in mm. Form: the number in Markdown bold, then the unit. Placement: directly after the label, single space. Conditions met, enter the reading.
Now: **13.0** mm
